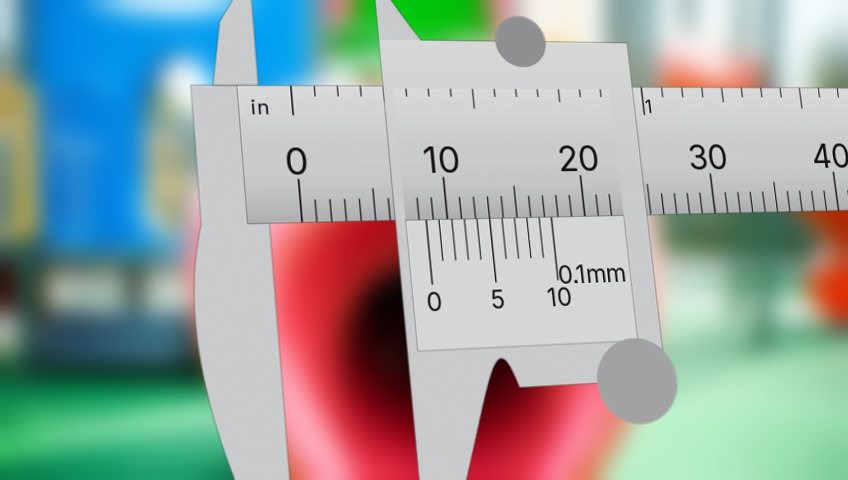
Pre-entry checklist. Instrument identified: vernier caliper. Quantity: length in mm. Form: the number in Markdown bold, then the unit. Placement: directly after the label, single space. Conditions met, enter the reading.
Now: **8.5** mm
